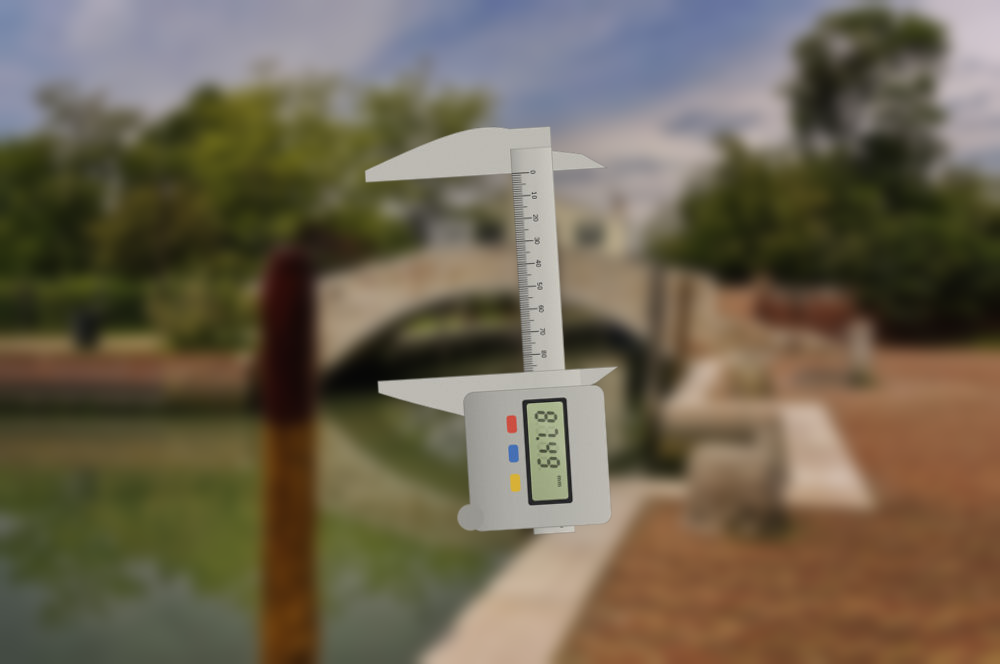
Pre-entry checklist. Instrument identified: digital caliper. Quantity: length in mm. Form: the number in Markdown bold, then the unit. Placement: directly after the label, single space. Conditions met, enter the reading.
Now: **87.49** mm
